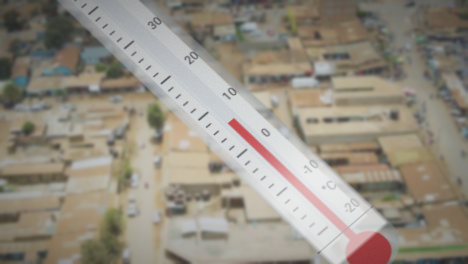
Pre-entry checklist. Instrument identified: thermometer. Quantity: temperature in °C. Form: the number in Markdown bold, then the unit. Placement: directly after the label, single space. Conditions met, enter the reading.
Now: **6** °C
